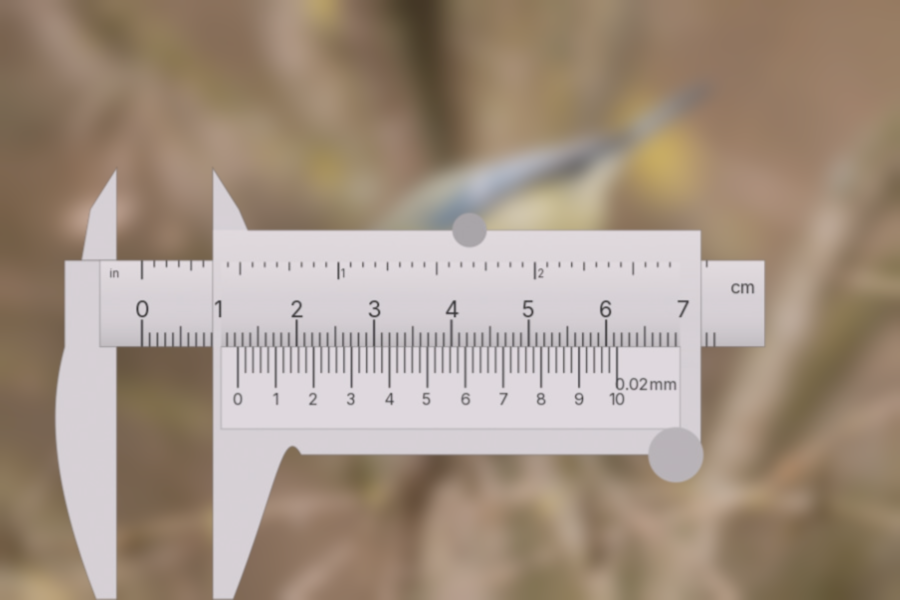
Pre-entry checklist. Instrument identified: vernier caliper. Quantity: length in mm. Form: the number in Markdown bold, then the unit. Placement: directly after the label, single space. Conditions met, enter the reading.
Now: **12.4** mm
